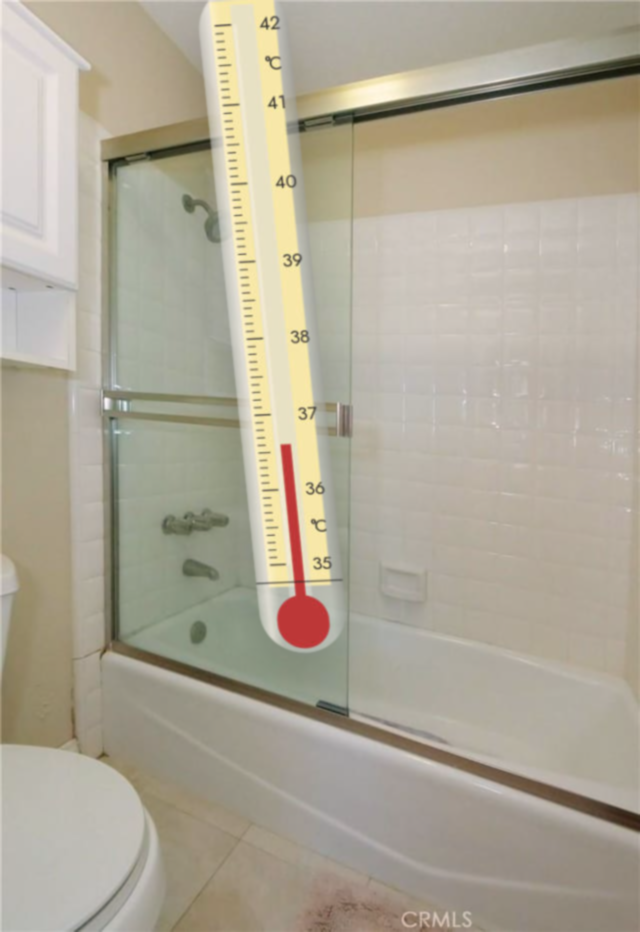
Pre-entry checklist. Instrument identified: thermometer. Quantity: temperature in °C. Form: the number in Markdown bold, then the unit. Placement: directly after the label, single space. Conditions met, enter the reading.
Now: **36.6** °C
